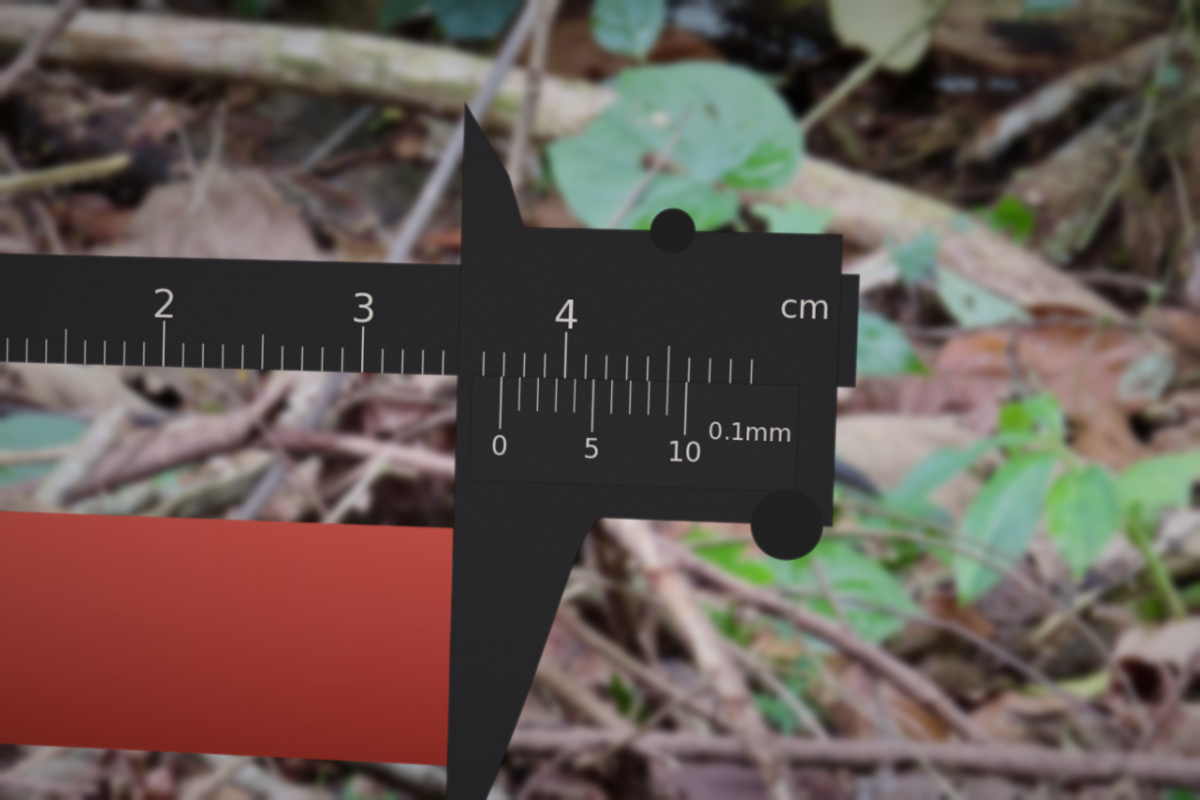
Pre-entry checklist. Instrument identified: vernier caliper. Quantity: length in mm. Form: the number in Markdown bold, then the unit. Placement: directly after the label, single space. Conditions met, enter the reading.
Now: **36.9** mm
